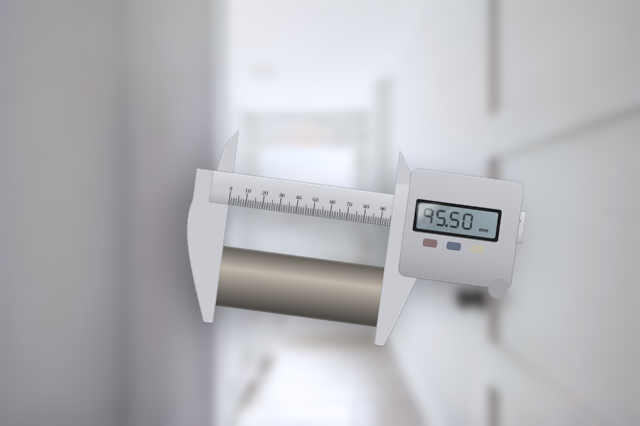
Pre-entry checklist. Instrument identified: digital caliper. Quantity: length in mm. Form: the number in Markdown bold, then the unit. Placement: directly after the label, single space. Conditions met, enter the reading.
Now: **95.50** mm
